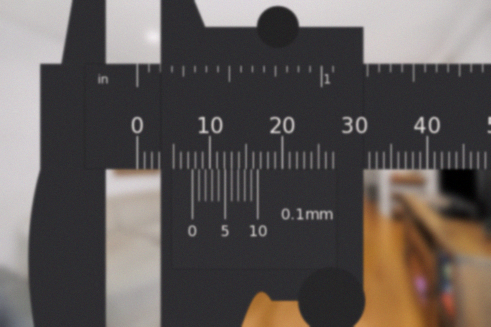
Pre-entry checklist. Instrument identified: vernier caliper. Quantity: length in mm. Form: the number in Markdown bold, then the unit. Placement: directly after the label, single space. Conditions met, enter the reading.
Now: **7.6** mm
